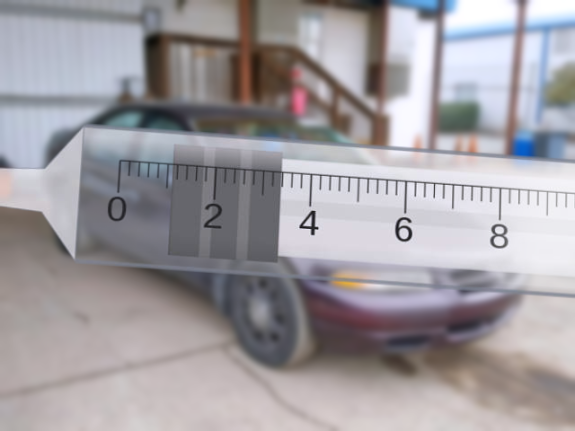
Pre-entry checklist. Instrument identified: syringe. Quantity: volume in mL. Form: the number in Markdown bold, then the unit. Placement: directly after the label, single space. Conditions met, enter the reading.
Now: **1.1** mL
